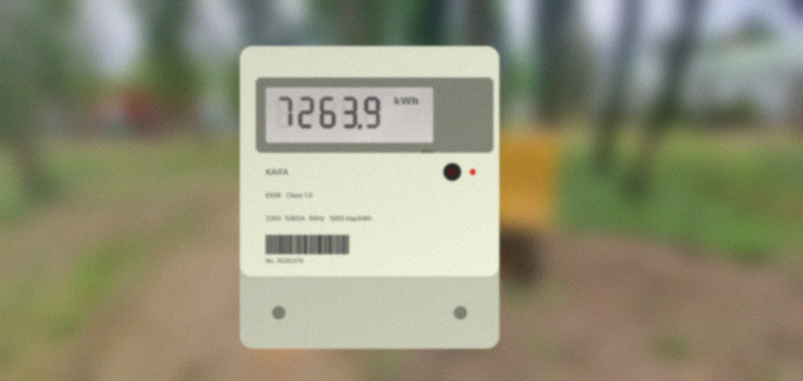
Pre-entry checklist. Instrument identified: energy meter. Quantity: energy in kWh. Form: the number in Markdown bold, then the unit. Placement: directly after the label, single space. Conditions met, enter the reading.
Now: **7263.9** kWh
